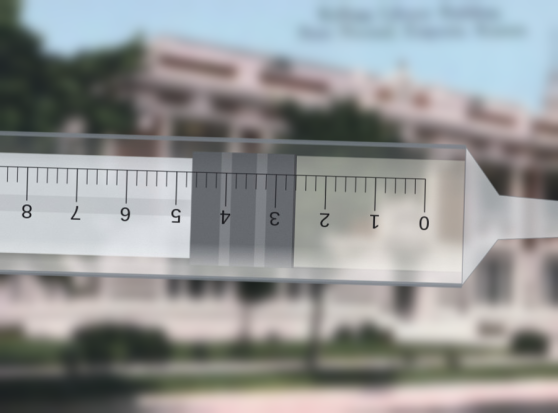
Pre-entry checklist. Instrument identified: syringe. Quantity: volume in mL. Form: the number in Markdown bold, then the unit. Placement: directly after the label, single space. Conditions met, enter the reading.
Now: **2.6** mL
